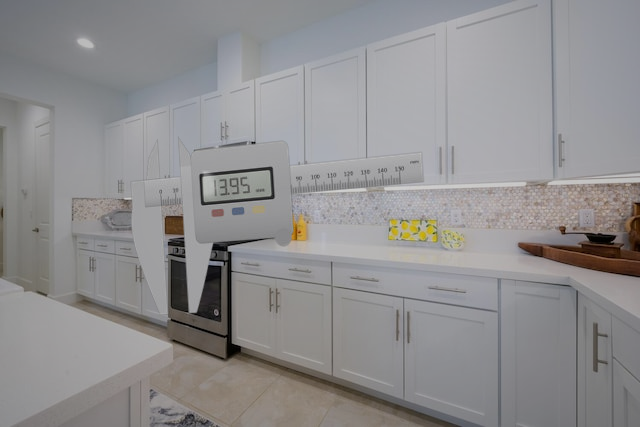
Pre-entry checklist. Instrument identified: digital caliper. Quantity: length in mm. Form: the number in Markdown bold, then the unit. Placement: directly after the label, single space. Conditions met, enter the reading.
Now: **13.95** mm
